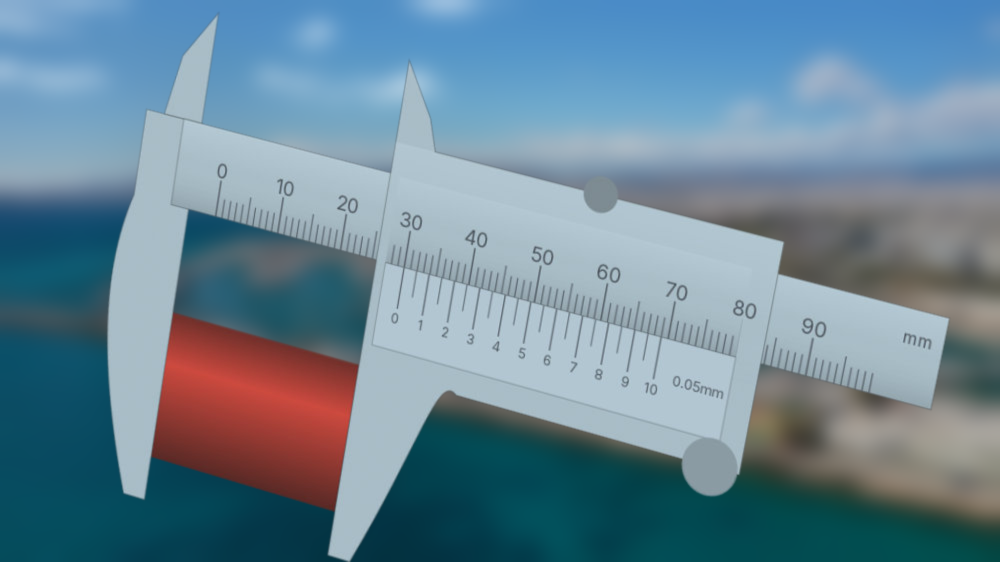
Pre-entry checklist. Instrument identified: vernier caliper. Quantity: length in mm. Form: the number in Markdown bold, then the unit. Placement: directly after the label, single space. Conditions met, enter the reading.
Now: **30.0** mm
